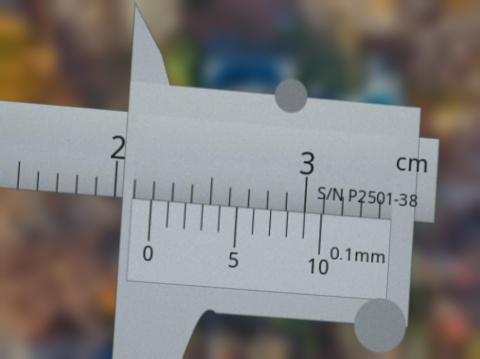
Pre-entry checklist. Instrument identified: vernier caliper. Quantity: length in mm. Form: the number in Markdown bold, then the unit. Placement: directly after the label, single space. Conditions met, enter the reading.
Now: **21.9** mm
